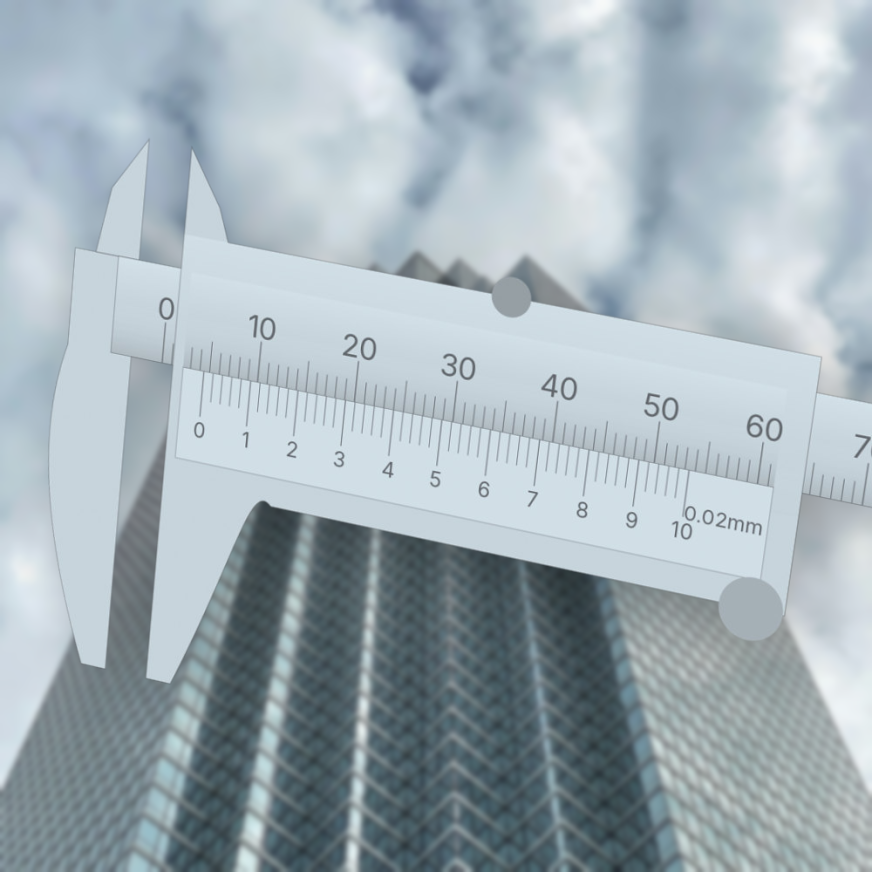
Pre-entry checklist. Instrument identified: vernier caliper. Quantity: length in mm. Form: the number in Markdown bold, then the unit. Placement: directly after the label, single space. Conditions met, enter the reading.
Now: **4.4** mm
